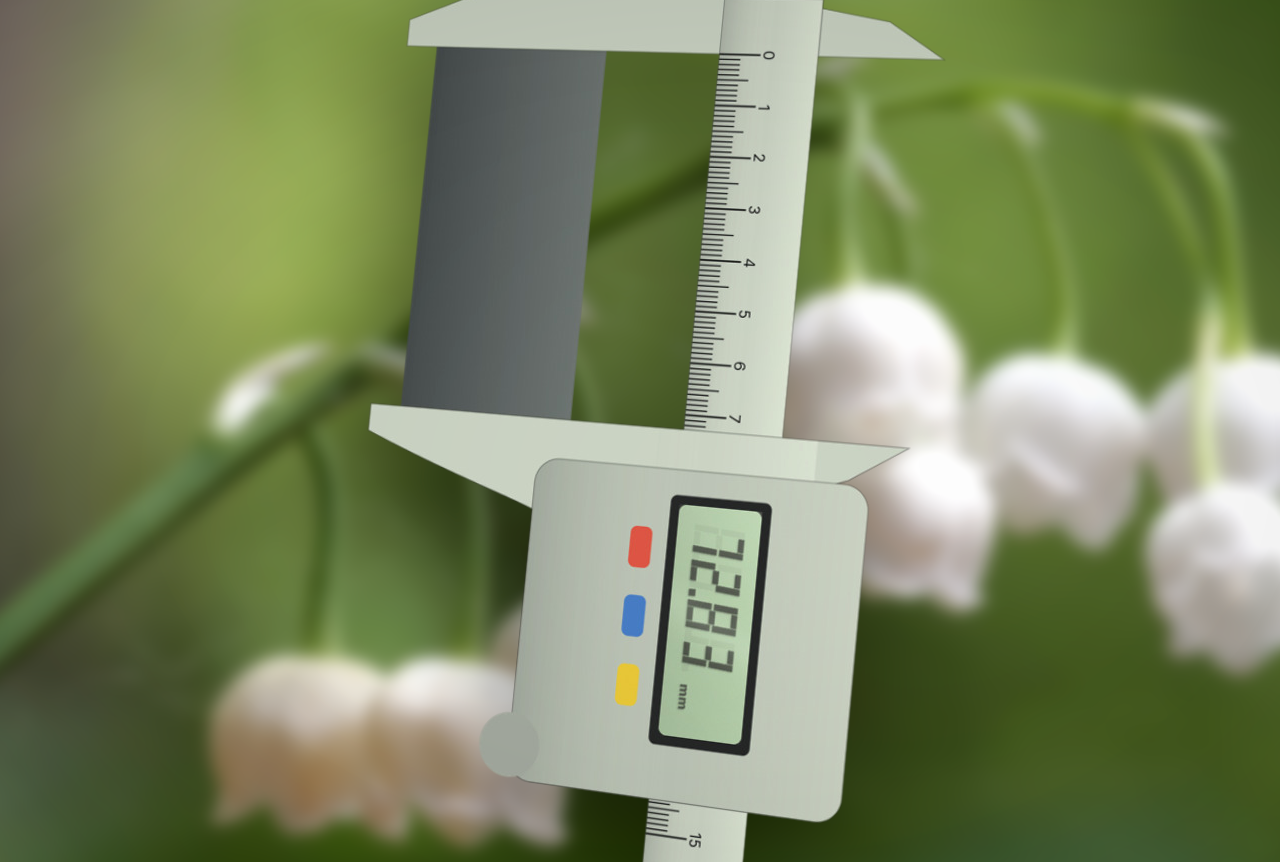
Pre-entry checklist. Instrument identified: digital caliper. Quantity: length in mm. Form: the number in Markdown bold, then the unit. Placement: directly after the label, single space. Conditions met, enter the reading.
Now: **72.83** mm
